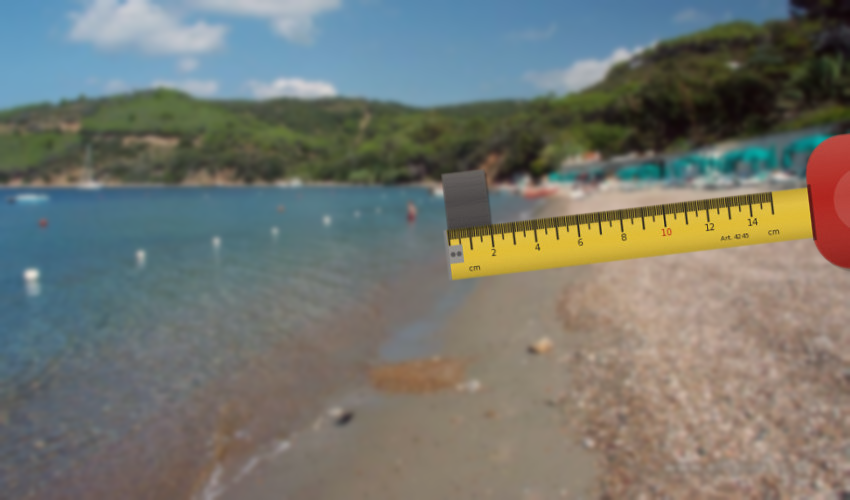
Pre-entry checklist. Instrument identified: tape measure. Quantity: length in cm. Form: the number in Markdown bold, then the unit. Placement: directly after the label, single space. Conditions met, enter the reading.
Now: **2** cm
